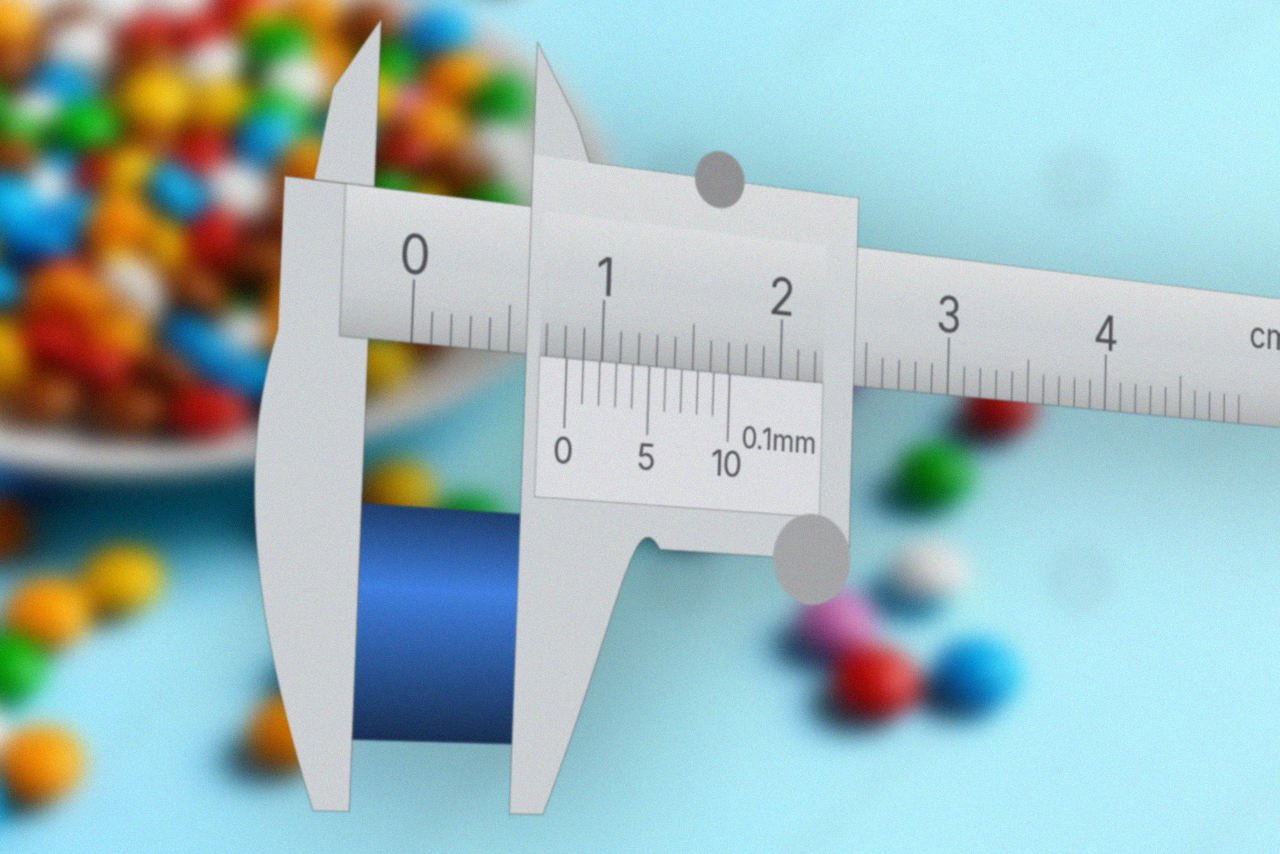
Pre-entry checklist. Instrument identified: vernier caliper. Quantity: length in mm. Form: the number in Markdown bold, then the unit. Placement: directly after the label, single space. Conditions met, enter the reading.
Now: **8.1** mm
